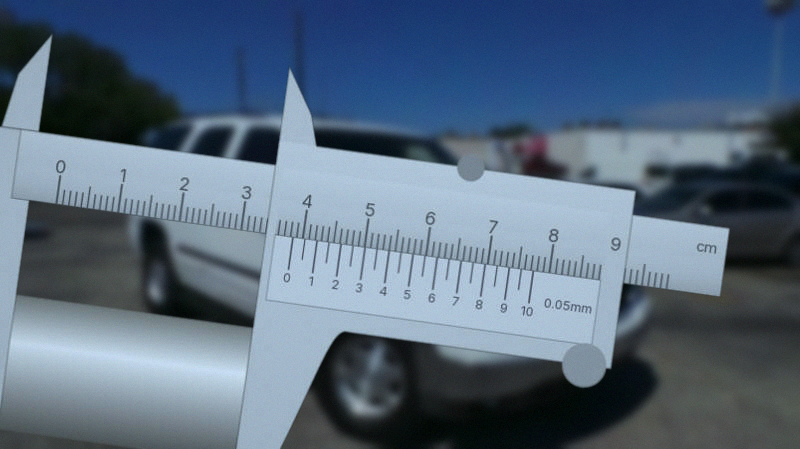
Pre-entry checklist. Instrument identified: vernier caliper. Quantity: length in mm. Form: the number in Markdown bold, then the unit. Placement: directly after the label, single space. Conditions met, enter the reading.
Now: **38.4** mm
